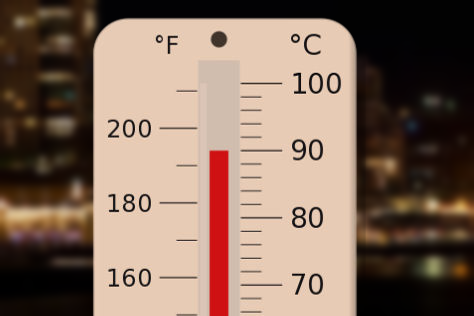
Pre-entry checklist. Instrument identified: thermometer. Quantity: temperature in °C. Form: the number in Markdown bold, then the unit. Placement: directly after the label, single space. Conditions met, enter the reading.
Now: **90** °C
